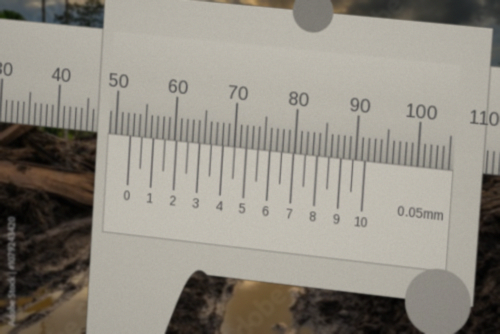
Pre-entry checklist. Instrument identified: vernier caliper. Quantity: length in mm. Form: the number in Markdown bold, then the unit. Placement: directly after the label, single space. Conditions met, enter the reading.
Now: **52.5** mm
